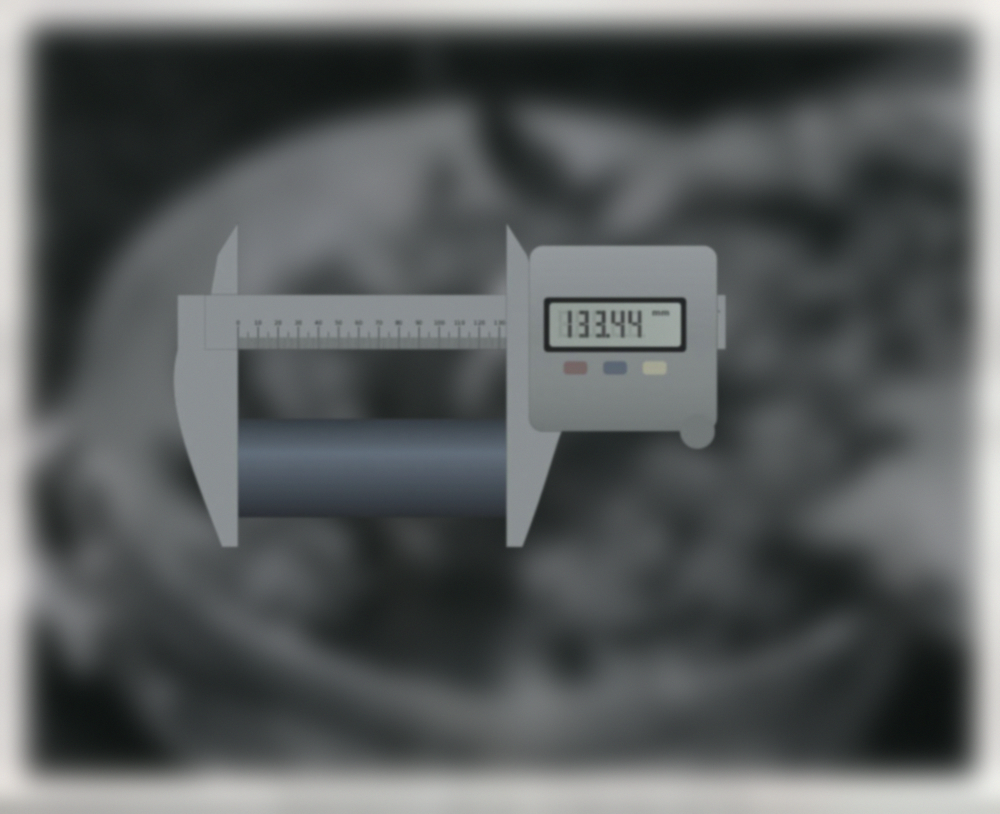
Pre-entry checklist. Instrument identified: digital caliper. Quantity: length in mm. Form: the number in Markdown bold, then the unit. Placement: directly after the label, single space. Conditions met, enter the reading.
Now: **133.44** mm
